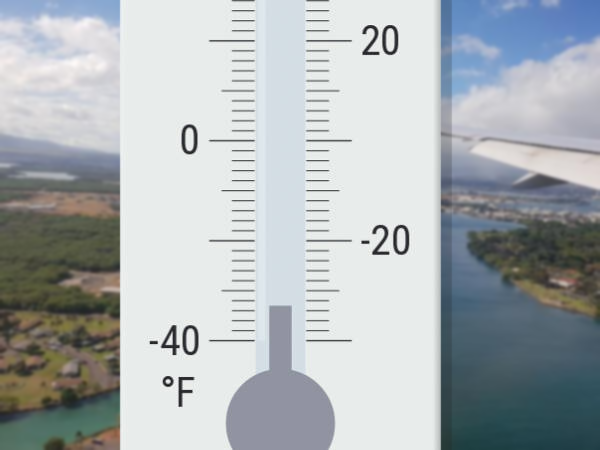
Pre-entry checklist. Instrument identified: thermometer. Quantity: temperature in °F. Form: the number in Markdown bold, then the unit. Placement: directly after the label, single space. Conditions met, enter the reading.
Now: **-33** °F
